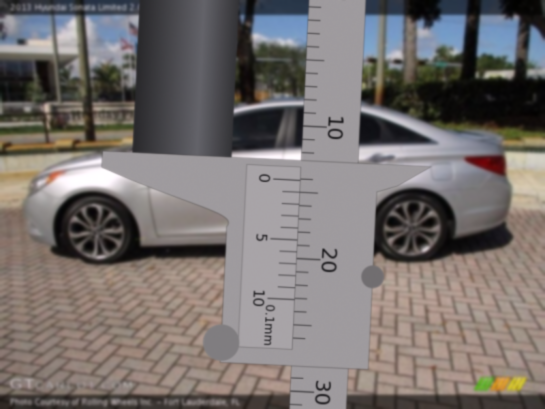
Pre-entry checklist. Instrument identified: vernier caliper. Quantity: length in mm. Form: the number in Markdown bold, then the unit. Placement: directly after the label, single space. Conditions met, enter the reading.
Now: **14.1** mm
